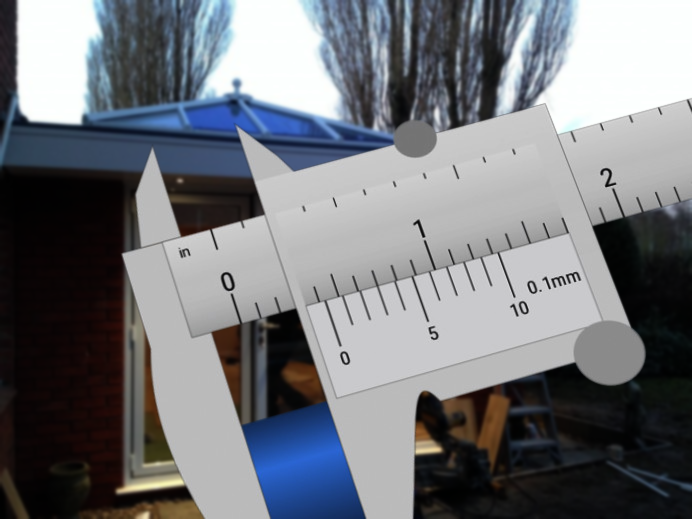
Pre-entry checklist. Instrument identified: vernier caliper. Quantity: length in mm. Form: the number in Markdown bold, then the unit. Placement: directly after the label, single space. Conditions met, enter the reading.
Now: **4.3** mm
